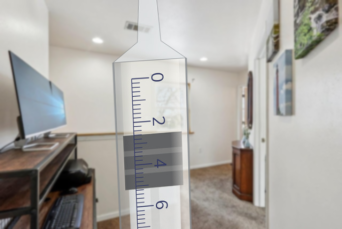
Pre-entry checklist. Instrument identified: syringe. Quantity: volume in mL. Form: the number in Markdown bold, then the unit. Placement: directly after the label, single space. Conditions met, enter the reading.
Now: **2.6** mL
